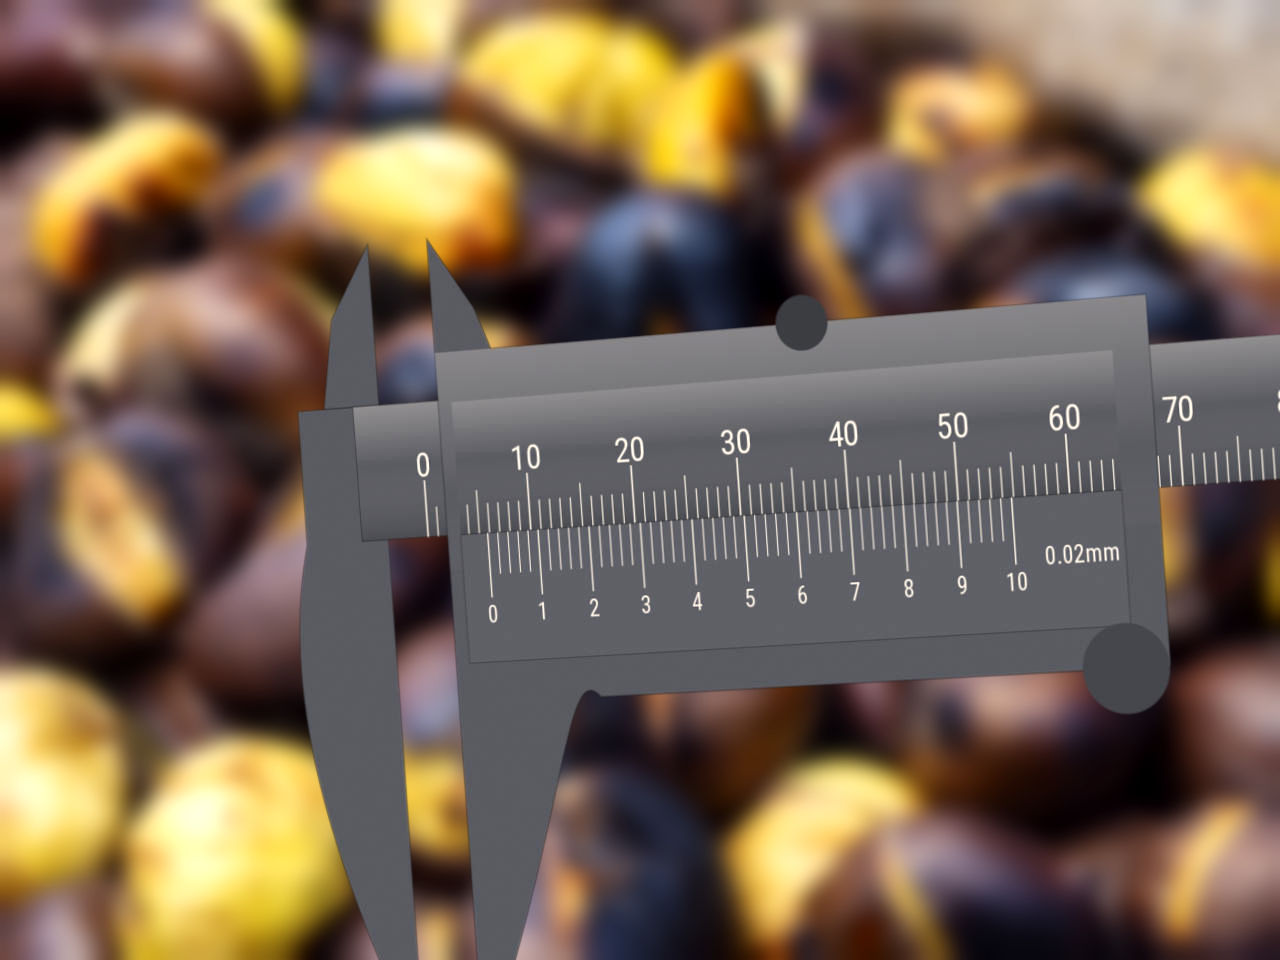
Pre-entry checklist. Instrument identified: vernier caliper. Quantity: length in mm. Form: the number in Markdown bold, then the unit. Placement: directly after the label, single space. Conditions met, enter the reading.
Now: **5.8** mm
